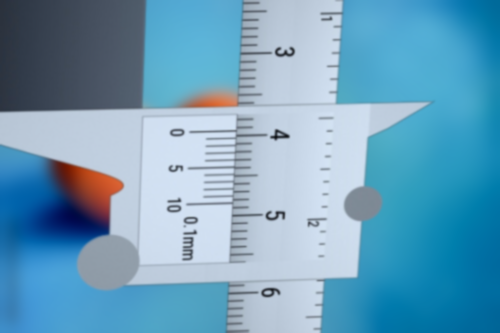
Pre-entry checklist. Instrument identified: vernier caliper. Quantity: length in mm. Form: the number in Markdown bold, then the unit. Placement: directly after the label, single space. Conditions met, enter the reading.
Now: **39.4** mm
